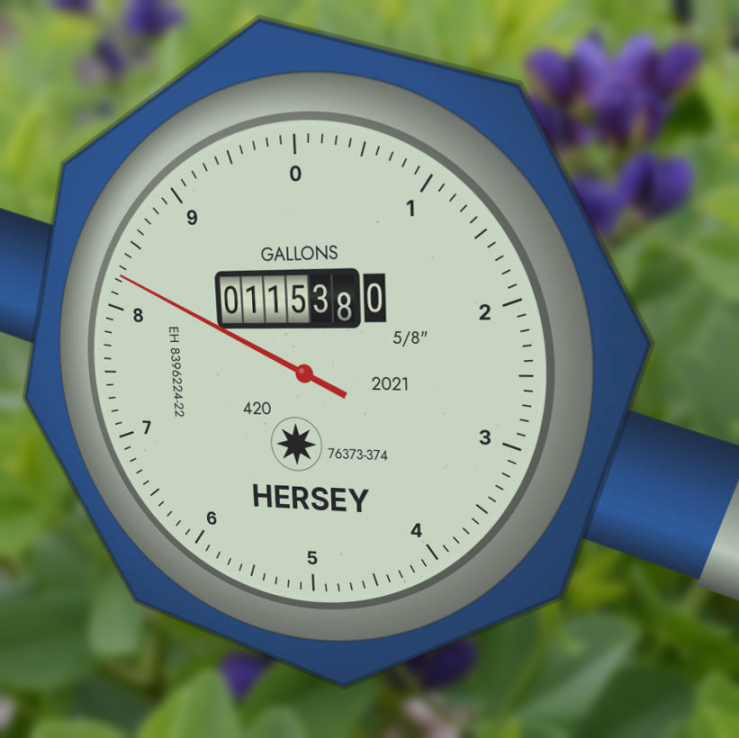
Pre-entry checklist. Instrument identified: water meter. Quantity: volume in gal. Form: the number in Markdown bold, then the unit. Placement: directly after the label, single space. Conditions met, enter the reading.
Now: **115378.2** gal
